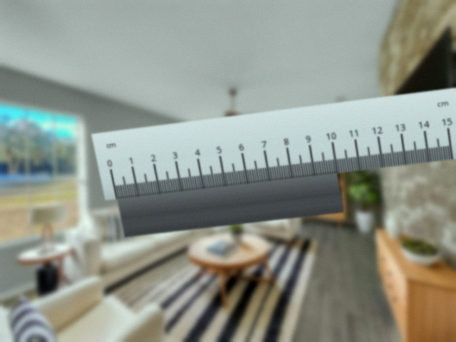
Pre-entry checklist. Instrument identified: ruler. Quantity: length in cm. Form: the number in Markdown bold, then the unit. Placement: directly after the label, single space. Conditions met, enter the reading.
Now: **10** cm
